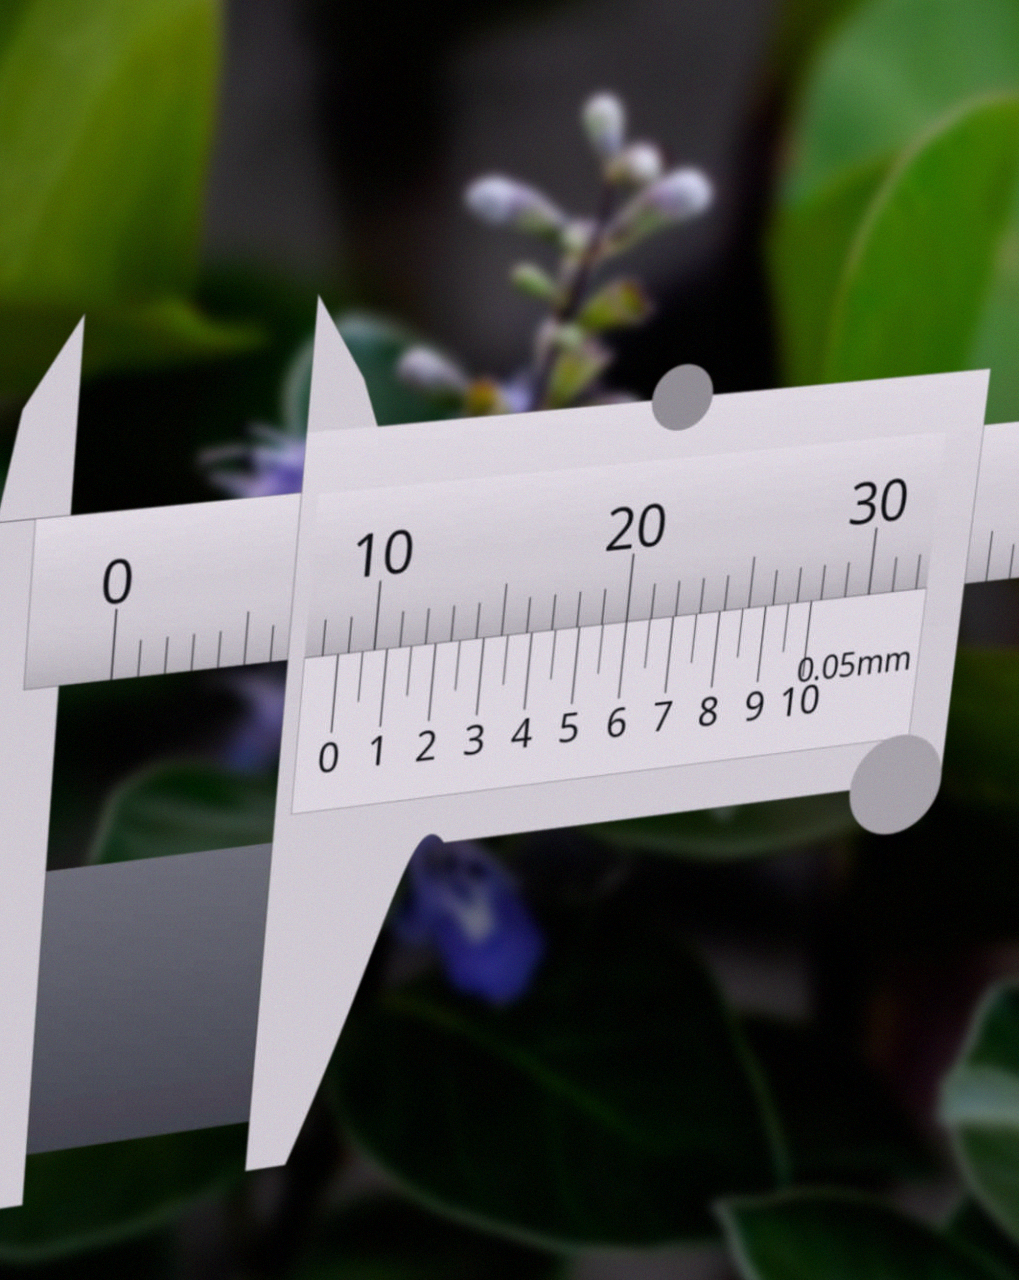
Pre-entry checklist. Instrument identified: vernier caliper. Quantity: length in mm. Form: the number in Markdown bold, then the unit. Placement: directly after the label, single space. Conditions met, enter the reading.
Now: **8.6** mm
